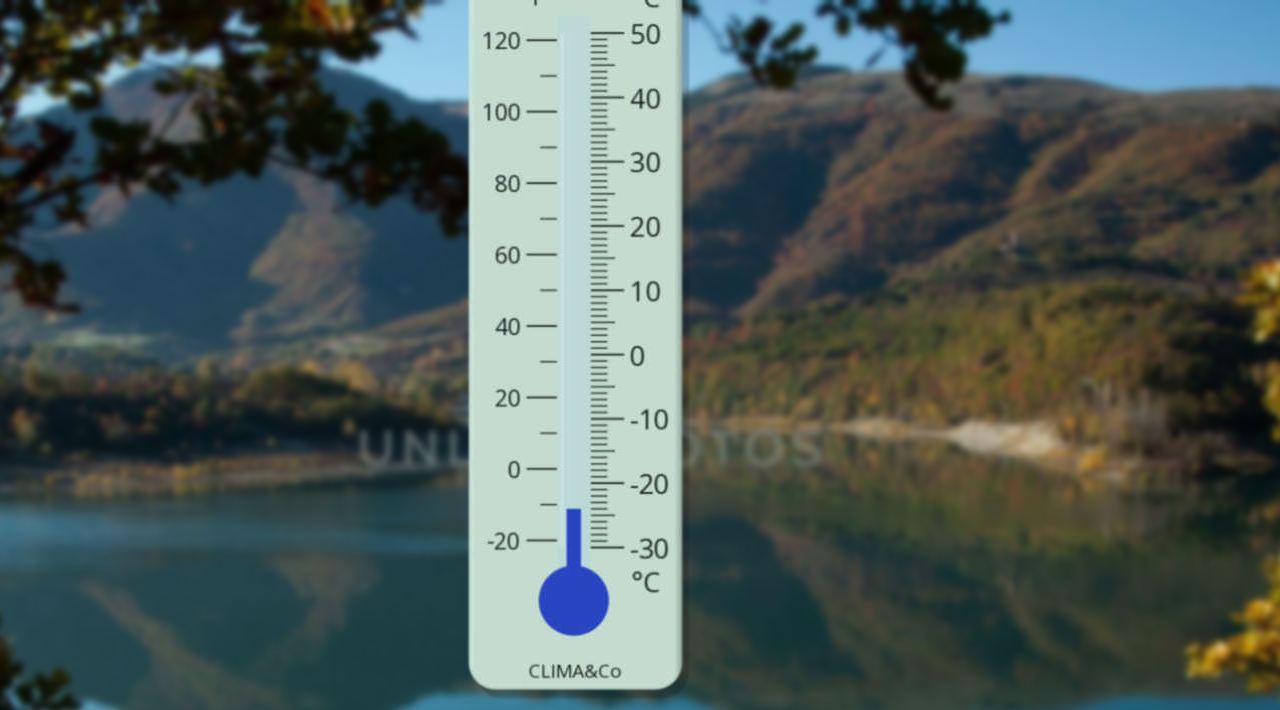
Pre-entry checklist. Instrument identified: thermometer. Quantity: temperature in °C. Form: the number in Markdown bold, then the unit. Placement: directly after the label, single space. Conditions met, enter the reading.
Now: **-24** °C
